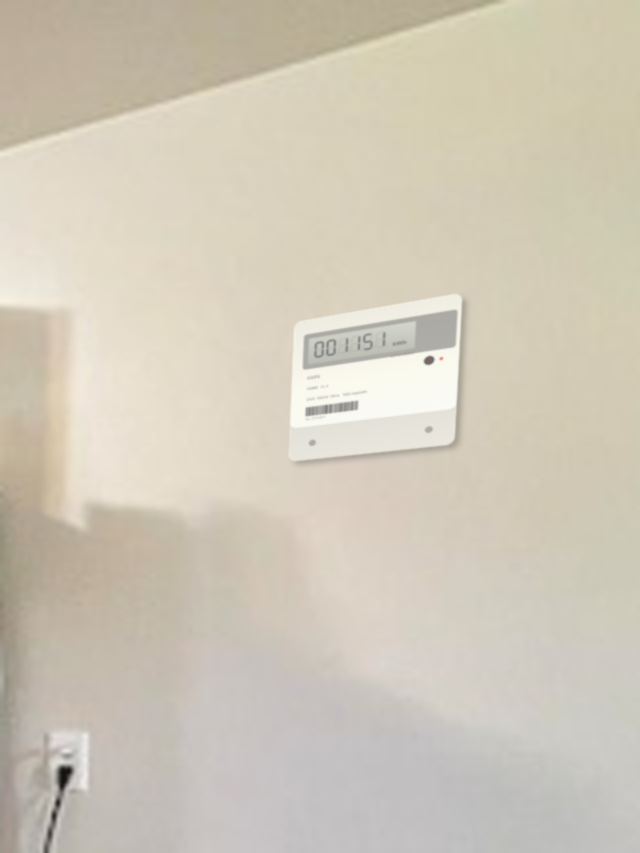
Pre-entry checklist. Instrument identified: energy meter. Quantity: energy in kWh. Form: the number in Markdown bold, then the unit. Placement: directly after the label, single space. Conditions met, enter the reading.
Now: **1151** kWh
